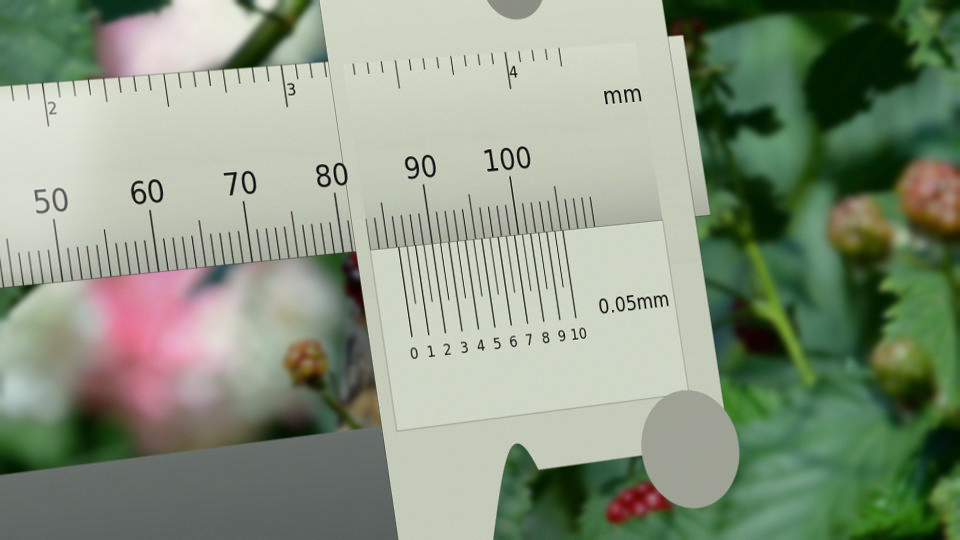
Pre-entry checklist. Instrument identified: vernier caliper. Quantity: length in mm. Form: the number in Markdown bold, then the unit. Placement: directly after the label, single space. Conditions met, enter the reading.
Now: **86.2** mm
